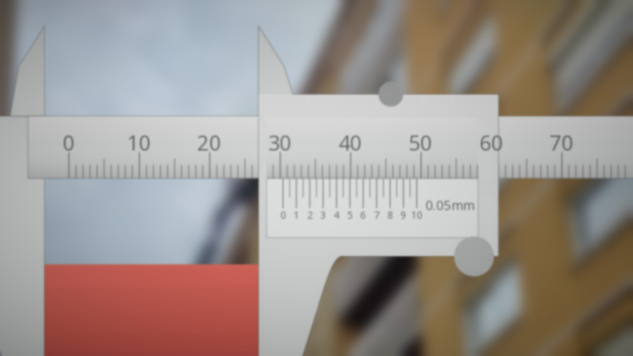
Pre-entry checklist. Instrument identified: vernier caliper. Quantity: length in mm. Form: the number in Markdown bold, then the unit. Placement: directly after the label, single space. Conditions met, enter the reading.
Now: **30.4** mm
